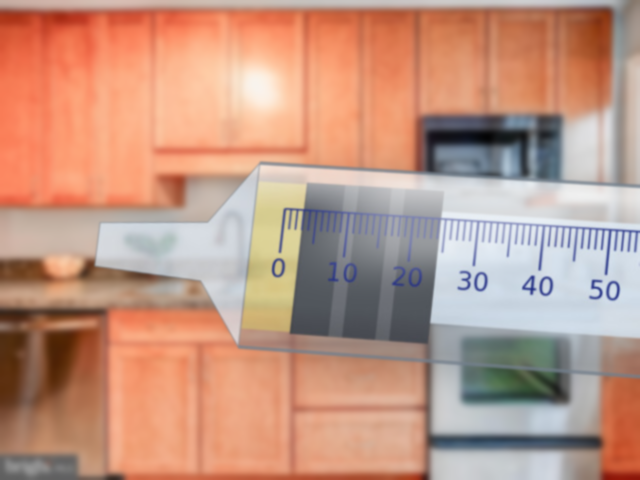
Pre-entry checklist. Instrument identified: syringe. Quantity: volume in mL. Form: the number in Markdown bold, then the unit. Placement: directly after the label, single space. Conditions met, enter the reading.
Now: **3** mL
